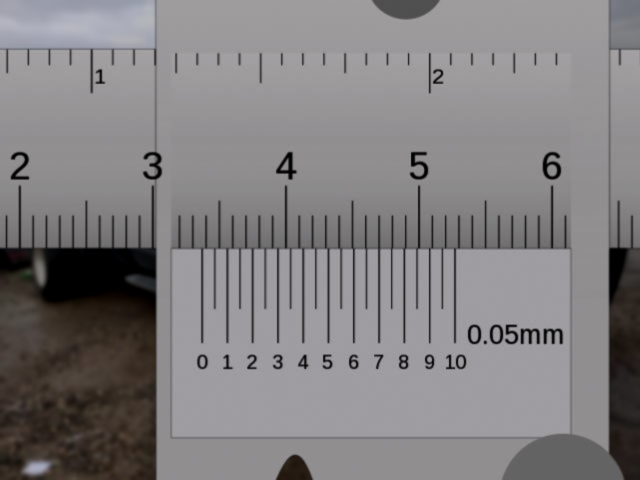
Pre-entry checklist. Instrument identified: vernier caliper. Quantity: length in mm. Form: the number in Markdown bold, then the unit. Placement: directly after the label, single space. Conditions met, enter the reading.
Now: **33.7** mm
